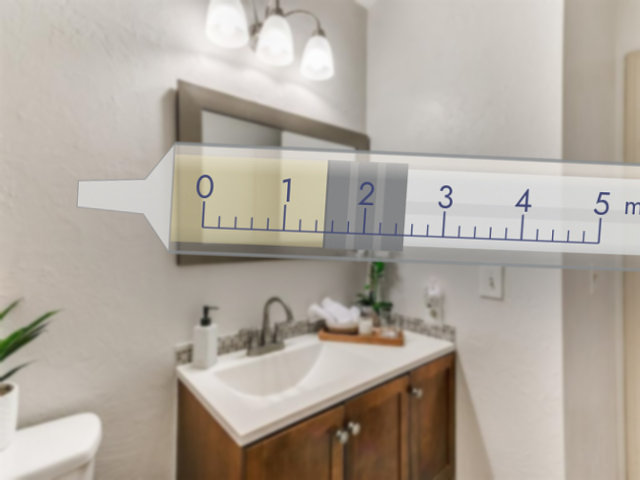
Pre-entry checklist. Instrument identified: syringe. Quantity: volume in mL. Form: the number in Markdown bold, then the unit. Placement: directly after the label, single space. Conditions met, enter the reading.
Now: **1.5** mL
